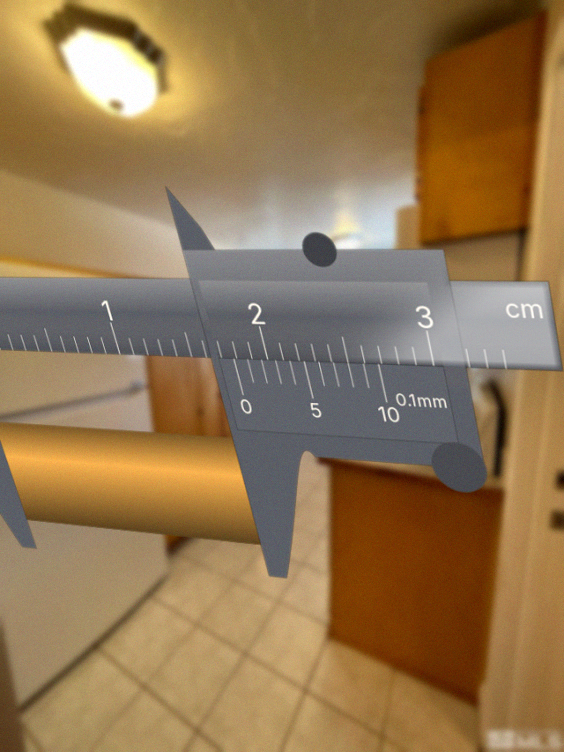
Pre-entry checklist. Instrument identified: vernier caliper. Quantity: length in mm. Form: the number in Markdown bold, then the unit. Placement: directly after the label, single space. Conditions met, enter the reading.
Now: **17.8** mm
